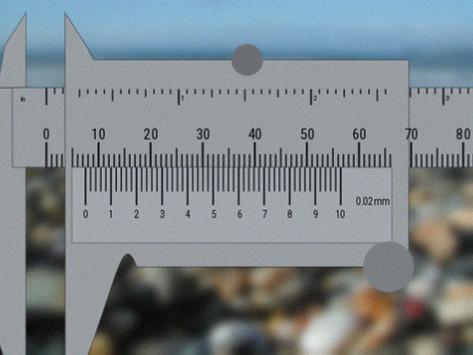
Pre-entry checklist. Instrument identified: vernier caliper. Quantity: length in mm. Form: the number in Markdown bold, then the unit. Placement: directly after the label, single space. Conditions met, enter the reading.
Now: **7.5** mm
